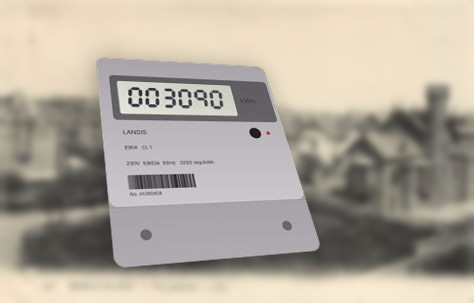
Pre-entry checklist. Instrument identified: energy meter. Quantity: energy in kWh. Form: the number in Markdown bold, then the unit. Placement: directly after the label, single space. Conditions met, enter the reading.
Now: **3090** kWh
